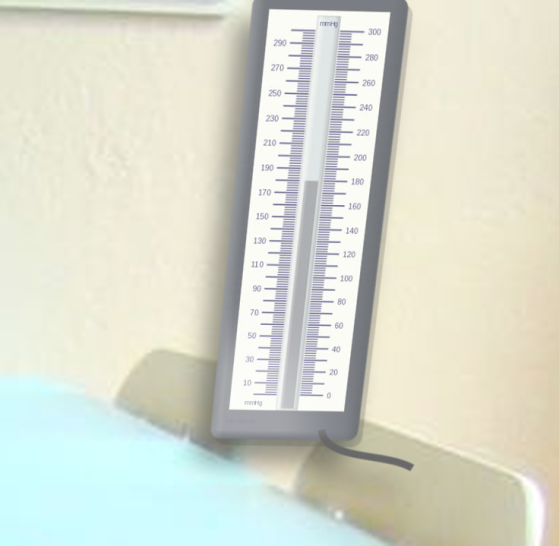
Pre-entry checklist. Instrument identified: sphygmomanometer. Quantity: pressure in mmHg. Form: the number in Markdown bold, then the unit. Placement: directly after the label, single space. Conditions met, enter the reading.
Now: **180** mmHg
